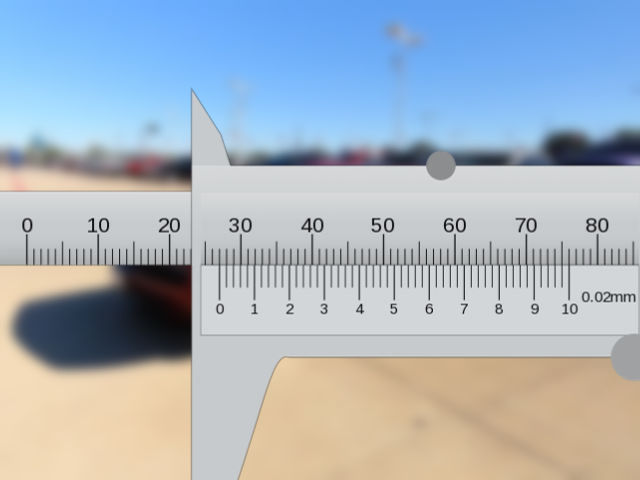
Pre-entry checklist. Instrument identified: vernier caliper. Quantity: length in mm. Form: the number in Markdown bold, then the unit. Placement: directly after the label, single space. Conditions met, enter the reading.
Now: **27.0** mm
